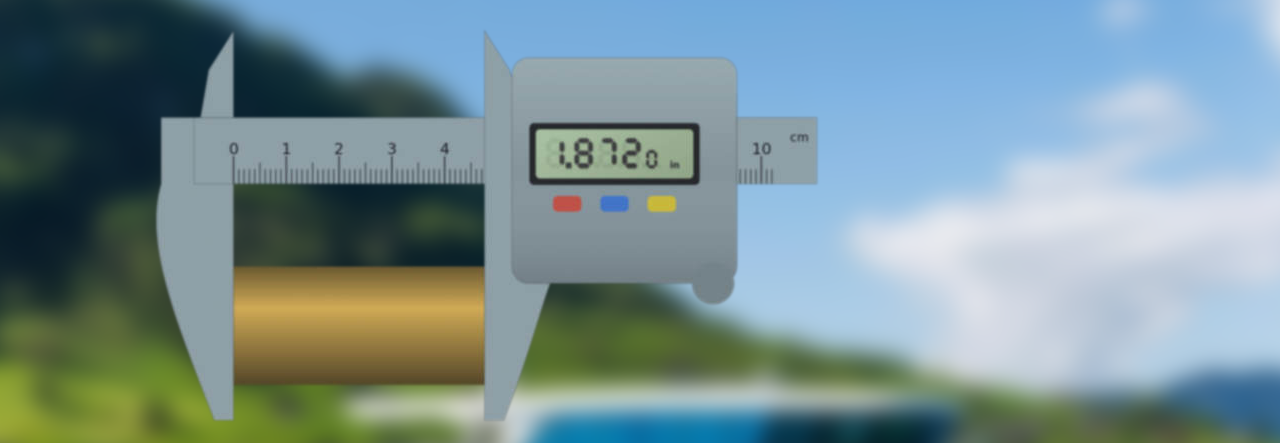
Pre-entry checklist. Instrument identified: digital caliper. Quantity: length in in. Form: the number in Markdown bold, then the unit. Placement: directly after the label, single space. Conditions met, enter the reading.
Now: **1.8720** in
